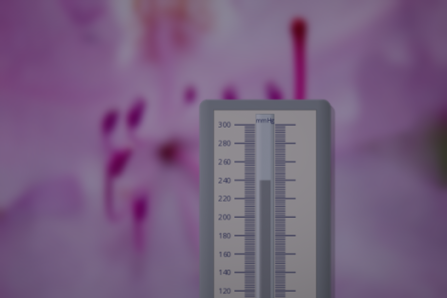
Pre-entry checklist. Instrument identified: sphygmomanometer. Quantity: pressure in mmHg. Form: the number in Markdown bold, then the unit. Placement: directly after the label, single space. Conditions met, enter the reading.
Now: **240** mmHg
